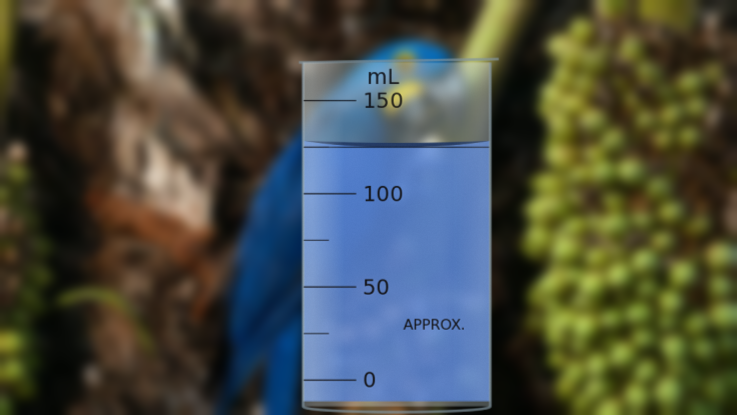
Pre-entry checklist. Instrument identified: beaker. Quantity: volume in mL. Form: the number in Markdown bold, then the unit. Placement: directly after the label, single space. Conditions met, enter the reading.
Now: **125** mL
